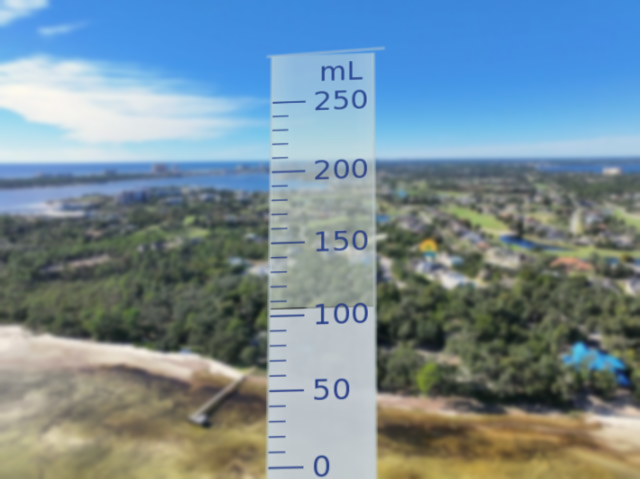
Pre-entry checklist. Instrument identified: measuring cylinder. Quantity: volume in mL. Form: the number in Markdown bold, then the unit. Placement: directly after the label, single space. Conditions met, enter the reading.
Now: **105** mL
